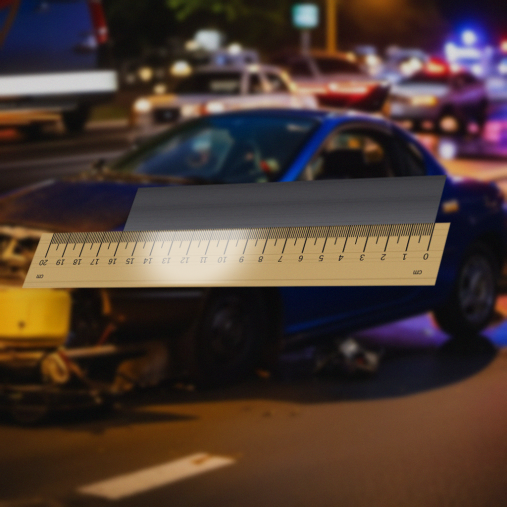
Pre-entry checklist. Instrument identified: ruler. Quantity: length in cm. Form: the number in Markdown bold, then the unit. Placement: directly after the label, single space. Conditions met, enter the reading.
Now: **16** cm
